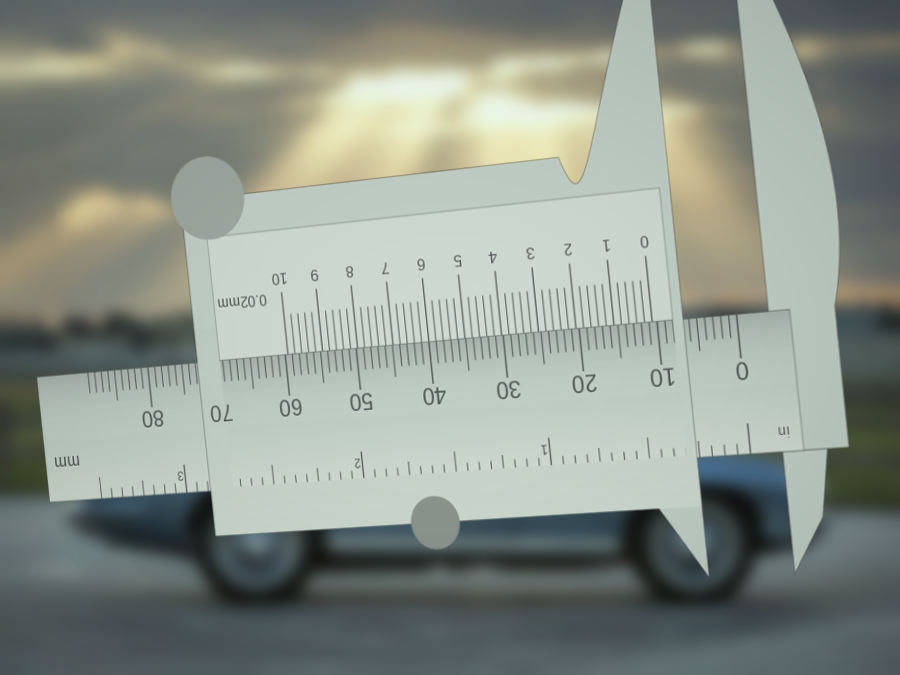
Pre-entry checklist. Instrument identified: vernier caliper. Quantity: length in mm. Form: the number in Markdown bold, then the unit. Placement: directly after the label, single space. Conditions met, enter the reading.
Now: **10.6** mm
